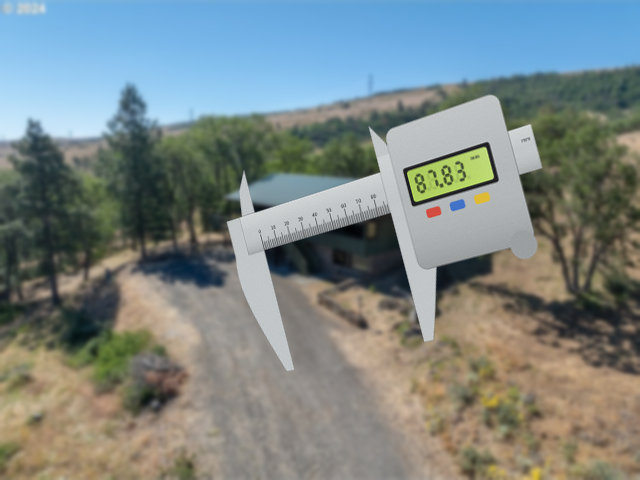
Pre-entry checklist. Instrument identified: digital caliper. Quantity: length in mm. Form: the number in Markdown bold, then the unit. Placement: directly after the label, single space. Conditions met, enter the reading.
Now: **87.83** mm
